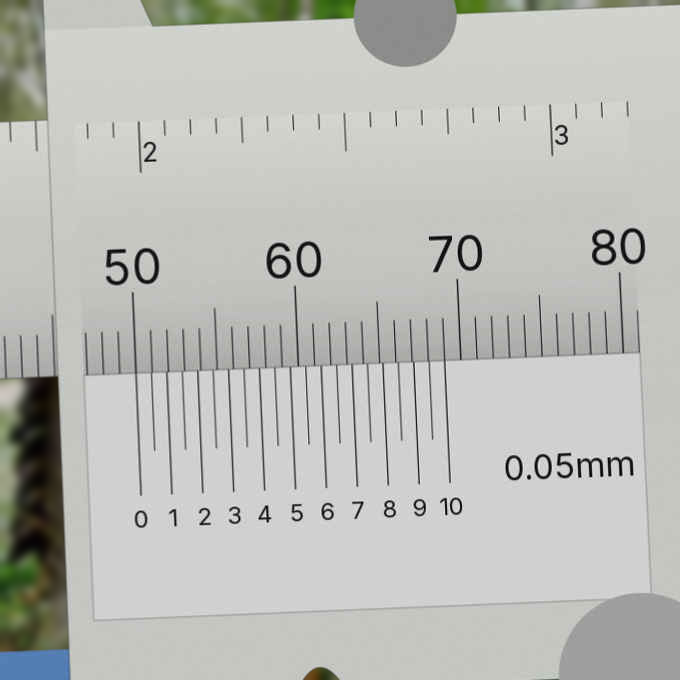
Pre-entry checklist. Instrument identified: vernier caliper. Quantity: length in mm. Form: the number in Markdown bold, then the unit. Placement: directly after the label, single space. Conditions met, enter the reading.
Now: **50.0** mm
